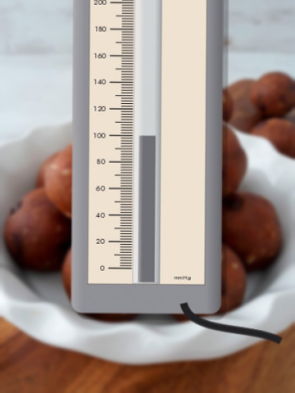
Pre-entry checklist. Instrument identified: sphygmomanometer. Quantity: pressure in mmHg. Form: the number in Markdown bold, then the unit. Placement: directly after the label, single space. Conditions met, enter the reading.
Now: **100** mmHg
